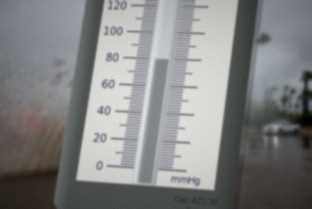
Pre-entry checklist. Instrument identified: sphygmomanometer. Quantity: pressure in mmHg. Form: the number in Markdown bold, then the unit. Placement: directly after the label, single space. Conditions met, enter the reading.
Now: **80** mmHg
